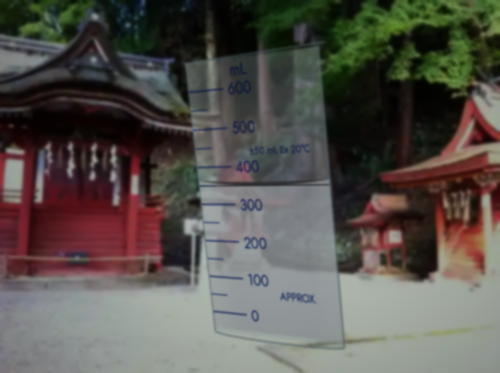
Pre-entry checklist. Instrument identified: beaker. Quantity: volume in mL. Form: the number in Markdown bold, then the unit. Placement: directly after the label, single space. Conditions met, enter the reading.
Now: **350** mL
